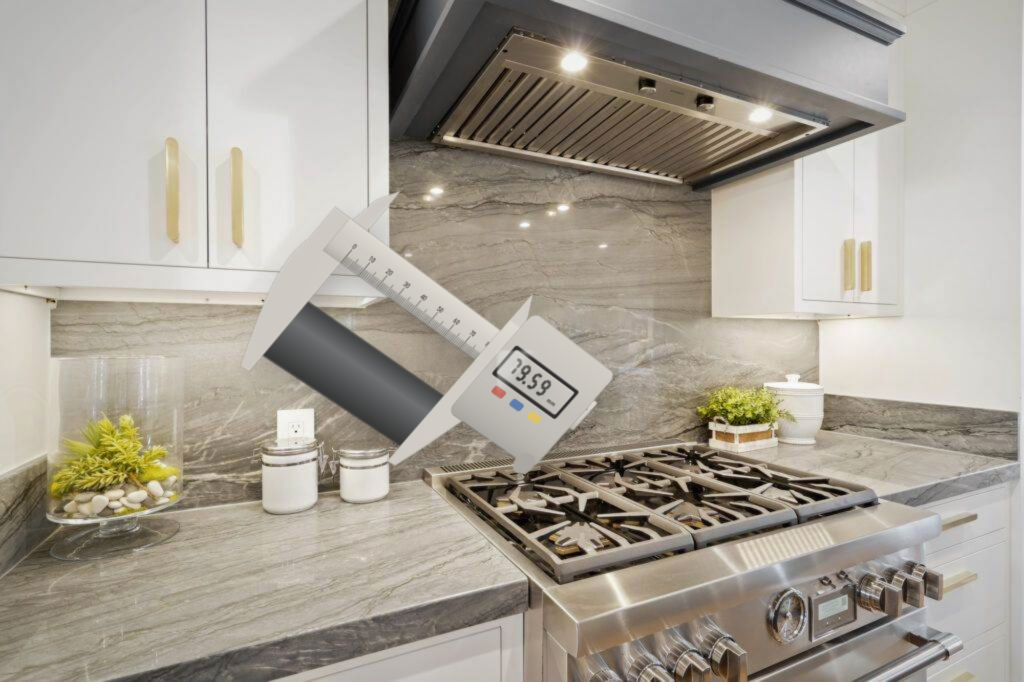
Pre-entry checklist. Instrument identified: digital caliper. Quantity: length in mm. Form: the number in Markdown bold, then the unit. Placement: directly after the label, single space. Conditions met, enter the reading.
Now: **79.59** mm
